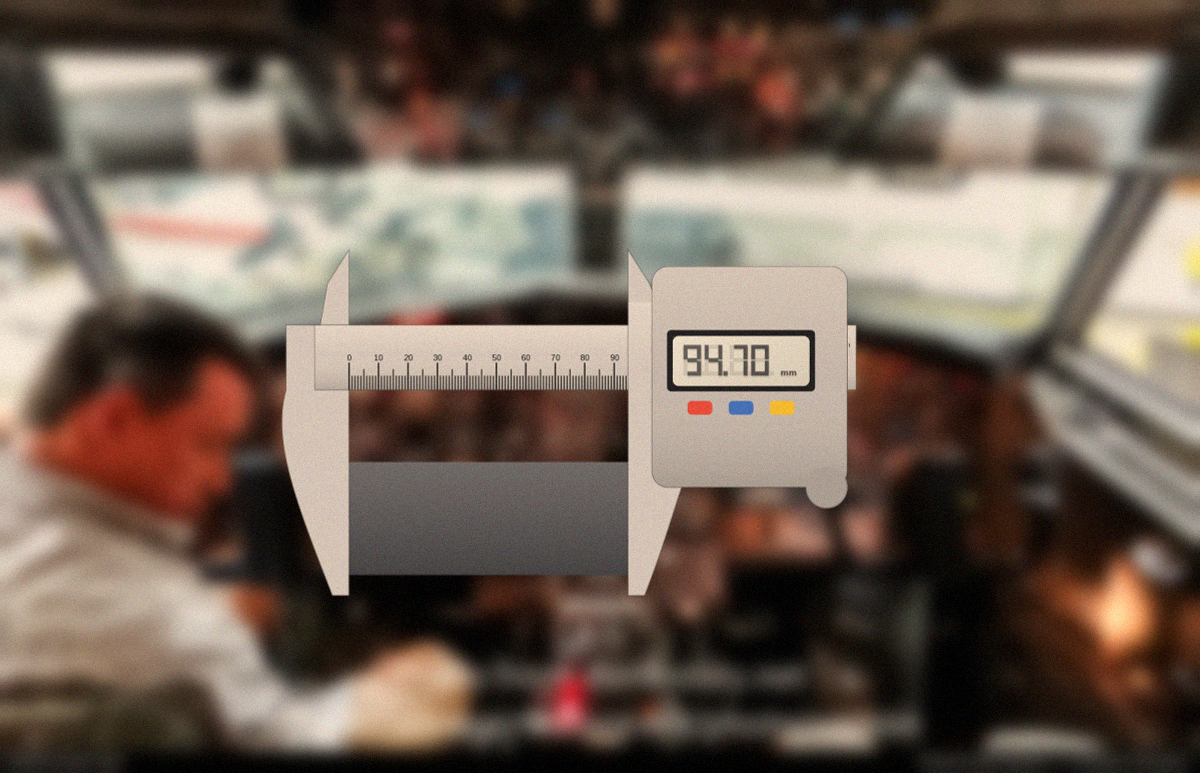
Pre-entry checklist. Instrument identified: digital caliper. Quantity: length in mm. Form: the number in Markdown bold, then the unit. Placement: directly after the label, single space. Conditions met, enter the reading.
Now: **94.70** mm
